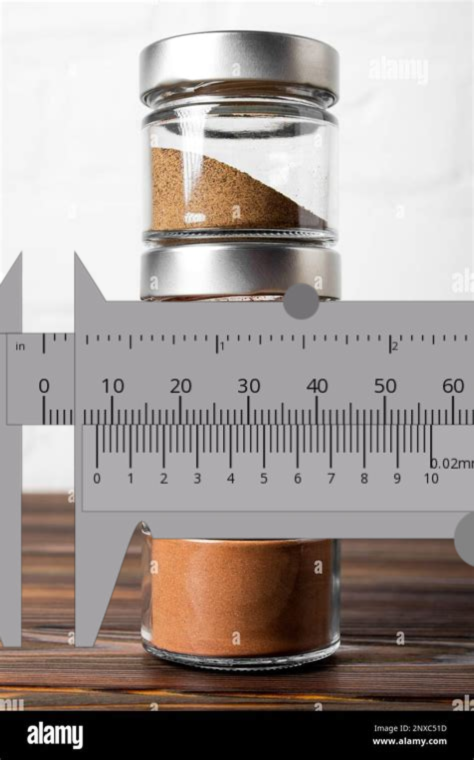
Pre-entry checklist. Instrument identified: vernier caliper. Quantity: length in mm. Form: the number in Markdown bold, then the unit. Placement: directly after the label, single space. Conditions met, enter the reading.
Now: **7.8** mm
